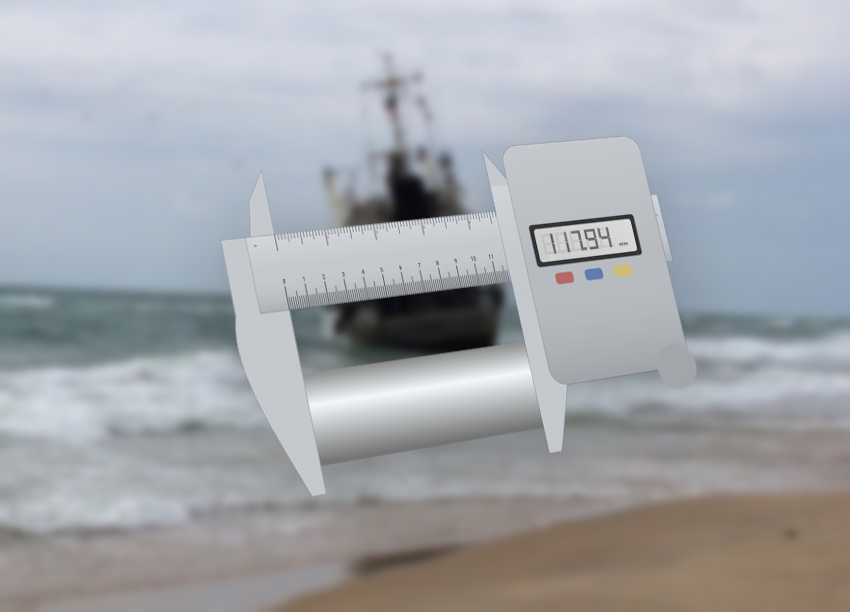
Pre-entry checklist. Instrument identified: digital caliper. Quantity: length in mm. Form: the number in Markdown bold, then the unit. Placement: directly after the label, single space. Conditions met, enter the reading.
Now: **117.94** mm
